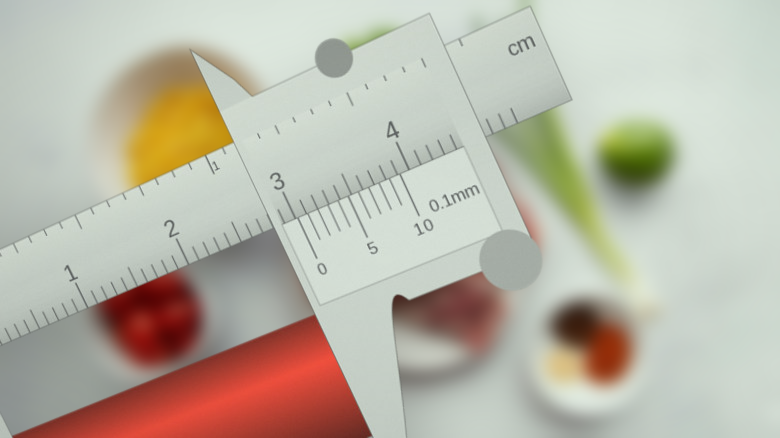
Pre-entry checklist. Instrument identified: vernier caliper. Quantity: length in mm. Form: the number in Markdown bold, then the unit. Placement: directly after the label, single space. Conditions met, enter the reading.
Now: **30.2** mm
